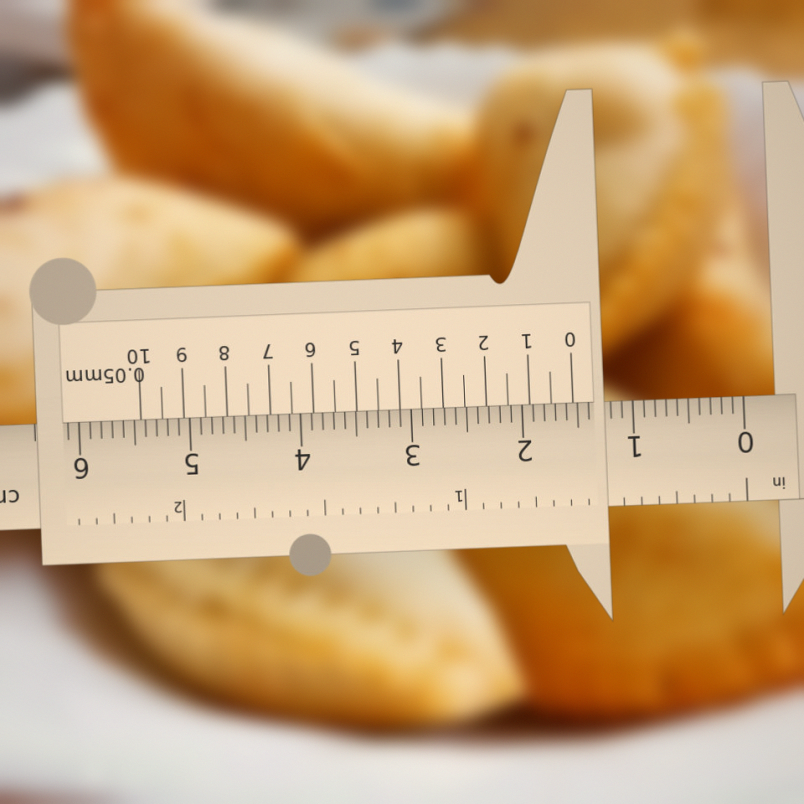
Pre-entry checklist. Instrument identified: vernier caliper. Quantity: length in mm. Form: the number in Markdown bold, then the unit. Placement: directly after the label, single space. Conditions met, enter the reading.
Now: **15.4** mm
